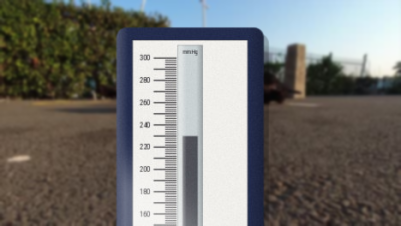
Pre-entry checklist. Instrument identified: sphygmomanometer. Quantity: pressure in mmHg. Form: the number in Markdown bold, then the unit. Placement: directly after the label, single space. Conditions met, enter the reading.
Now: **230** mmHg
